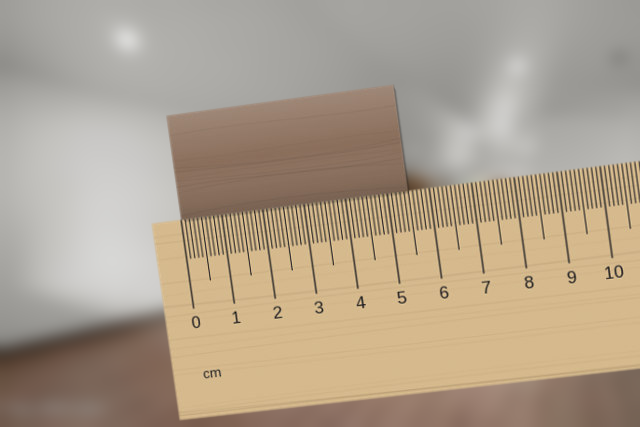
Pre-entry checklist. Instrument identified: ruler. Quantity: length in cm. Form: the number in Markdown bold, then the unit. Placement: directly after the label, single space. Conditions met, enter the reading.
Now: **5.5** cm
